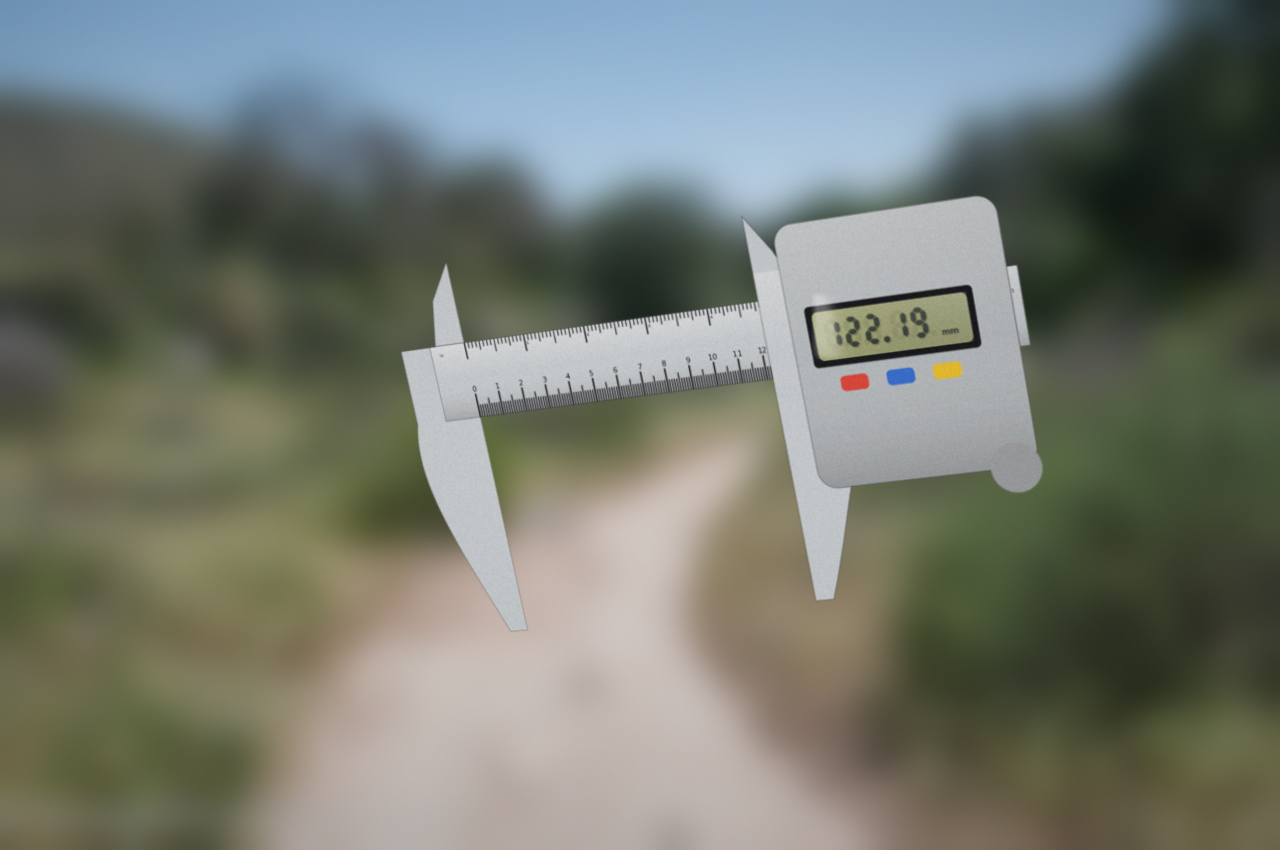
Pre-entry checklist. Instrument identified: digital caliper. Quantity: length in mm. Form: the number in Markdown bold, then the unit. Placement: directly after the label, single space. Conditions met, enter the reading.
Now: **122.19** mm
